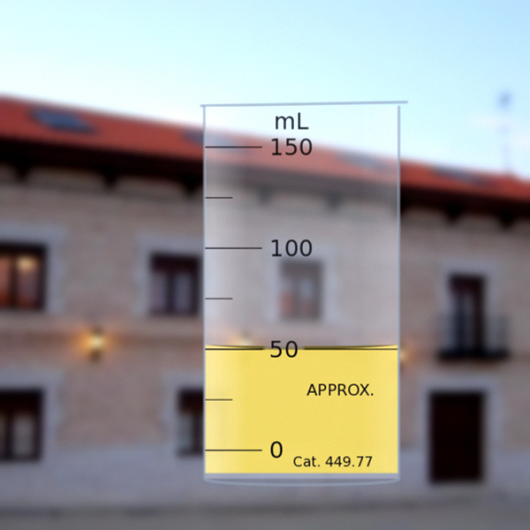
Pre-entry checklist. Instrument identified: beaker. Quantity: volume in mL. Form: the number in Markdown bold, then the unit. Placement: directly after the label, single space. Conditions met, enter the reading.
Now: **50** mL
